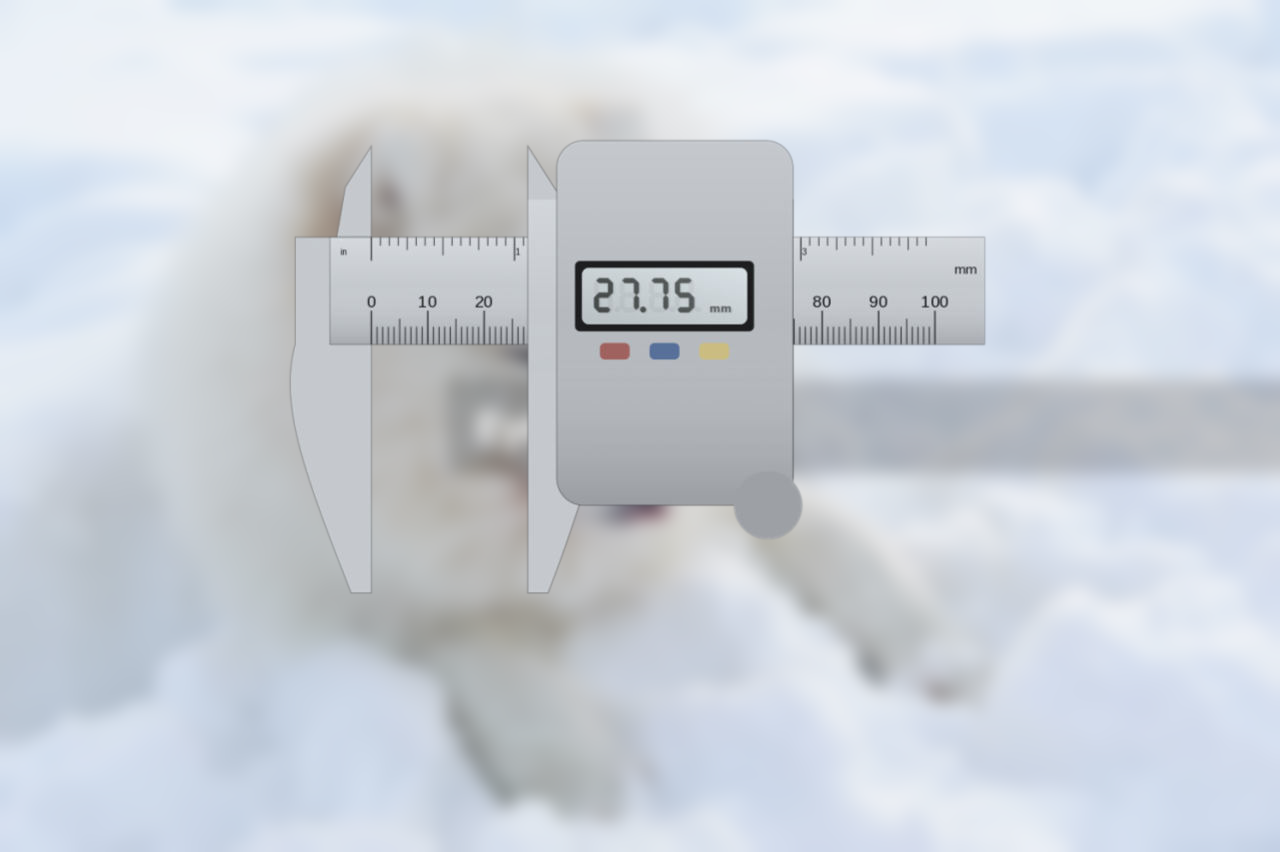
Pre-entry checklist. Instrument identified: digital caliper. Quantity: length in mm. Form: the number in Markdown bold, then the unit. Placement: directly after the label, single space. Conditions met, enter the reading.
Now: **27.75** mm
